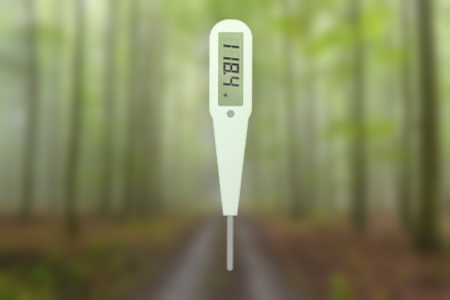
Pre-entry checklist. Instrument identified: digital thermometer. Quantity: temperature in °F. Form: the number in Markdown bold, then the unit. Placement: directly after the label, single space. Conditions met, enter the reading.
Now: **118.4** °F
